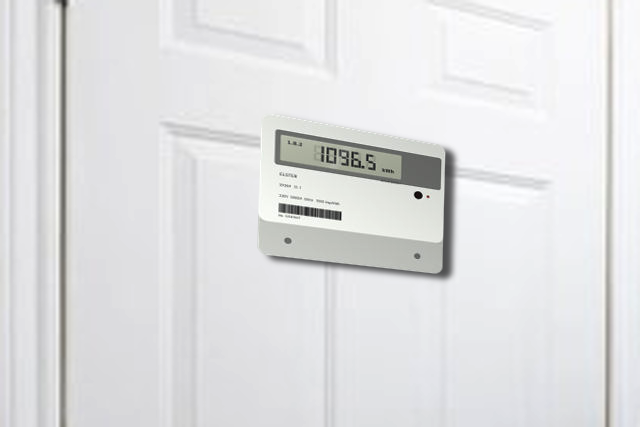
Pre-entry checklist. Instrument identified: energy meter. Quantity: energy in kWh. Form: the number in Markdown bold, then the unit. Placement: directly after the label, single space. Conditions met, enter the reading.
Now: **1096.5** kWh
